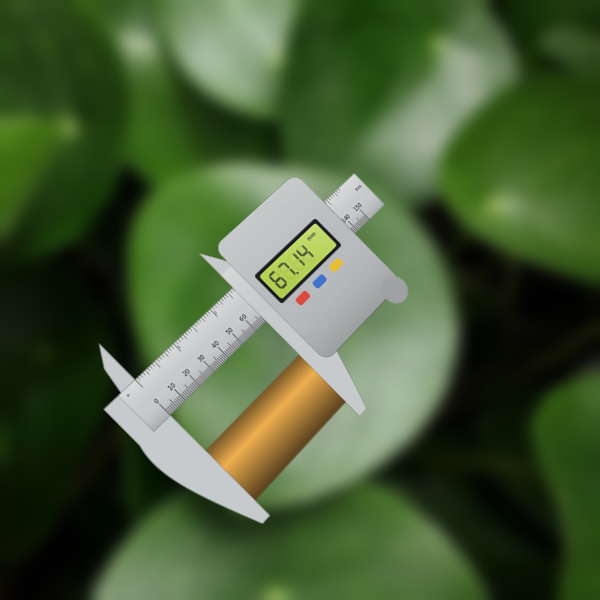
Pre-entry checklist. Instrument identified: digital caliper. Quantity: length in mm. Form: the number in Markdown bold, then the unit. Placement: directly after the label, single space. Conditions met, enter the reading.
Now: **67.14** mm
